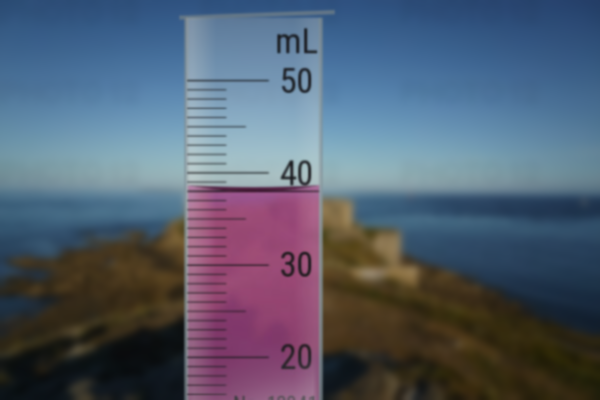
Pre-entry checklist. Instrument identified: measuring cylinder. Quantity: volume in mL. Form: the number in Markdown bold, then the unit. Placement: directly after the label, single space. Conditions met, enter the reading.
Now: **38** mL
